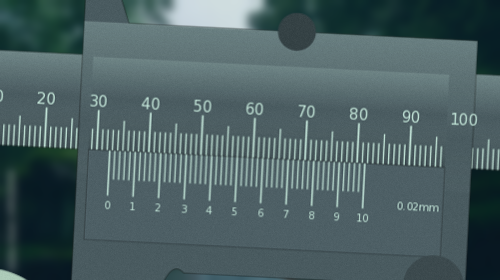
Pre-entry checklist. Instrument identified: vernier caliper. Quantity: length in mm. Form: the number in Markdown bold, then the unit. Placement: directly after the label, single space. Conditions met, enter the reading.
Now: **32.5** mm
